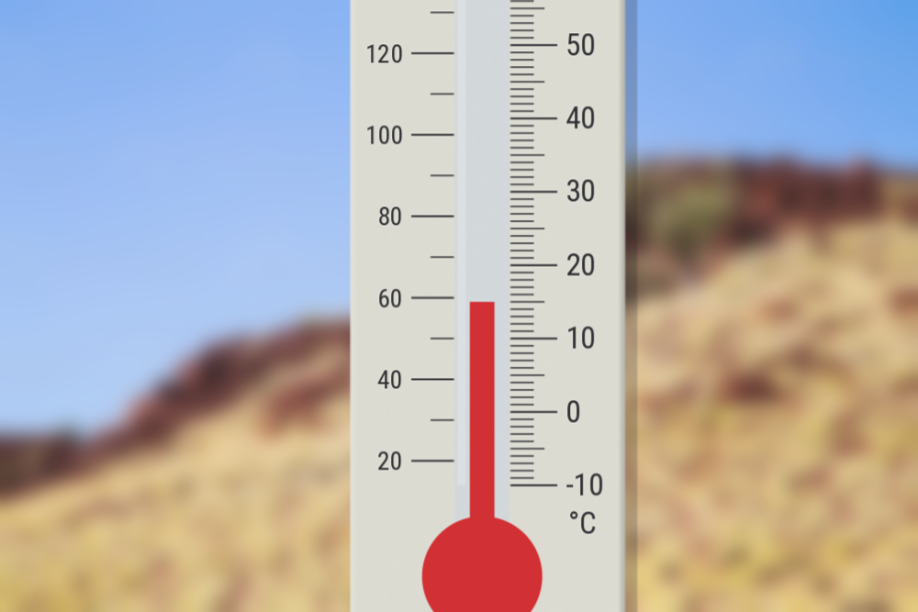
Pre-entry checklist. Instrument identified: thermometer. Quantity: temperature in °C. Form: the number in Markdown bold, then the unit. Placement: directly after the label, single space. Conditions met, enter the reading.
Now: **15** °C
